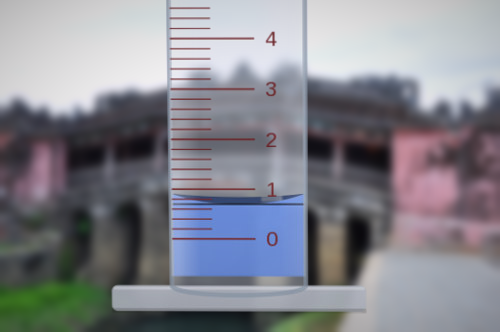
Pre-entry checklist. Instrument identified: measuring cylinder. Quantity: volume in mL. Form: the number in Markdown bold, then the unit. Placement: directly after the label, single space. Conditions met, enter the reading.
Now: **0.7** mL
